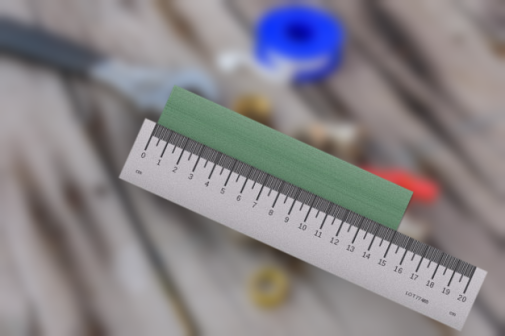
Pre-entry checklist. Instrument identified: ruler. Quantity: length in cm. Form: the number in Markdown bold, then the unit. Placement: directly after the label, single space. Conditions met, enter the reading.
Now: **15** cm
